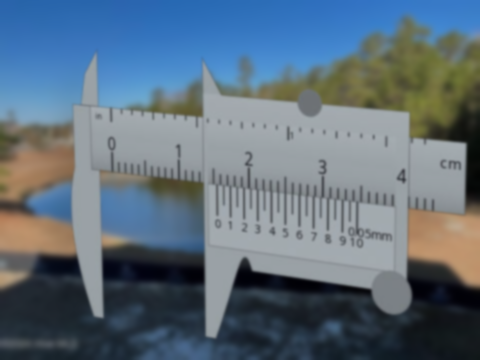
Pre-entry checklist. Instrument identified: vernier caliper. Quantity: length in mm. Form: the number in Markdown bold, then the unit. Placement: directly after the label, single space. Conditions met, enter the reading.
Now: **15.5** mm
